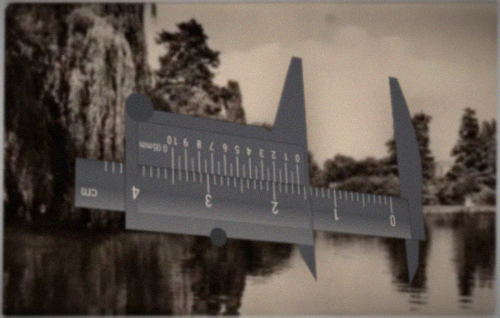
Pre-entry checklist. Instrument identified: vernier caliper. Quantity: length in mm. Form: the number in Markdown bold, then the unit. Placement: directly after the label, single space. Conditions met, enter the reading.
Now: **16.0** mm
